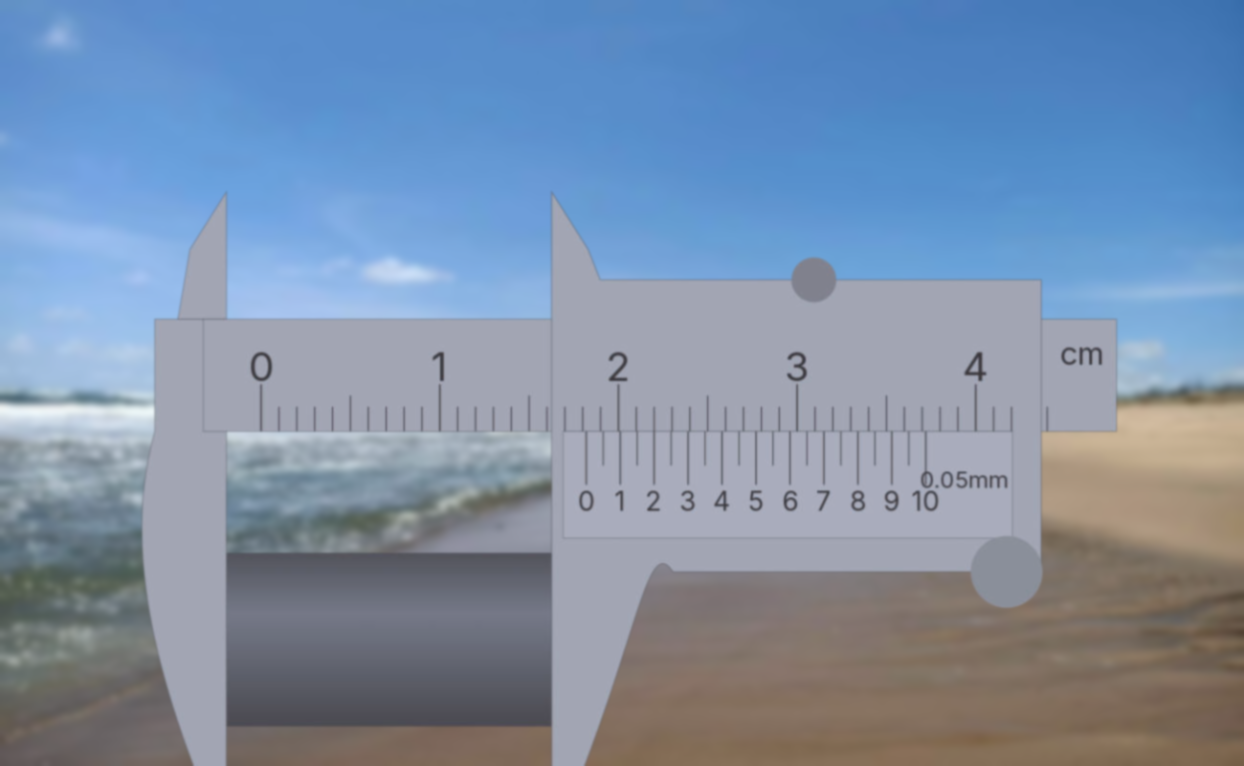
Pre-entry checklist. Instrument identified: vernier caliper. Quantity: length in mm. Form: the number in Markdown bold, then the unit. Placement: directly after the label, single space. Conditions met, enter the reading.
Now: **18.2** mm
